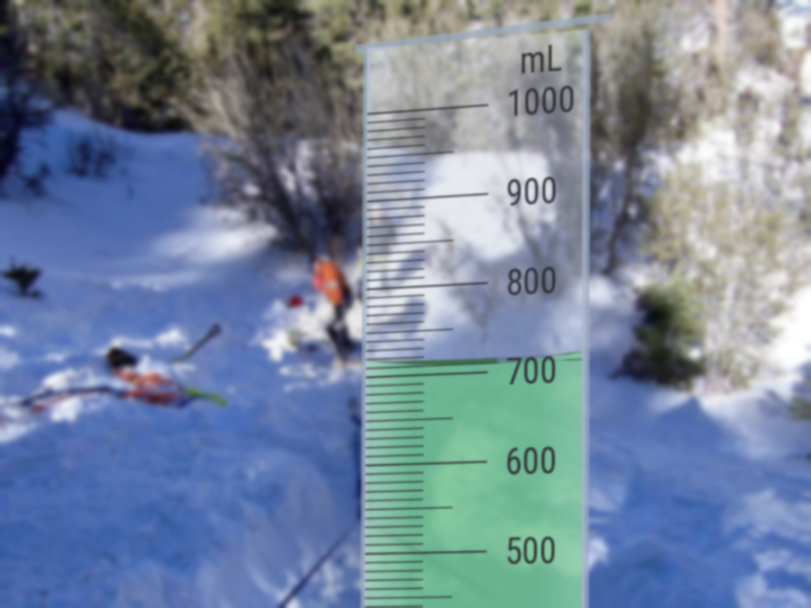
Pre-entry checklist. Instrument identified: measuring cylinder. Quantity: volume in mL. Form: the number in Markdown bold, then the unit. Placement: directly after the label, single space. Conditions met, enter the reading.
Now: **710** mL
